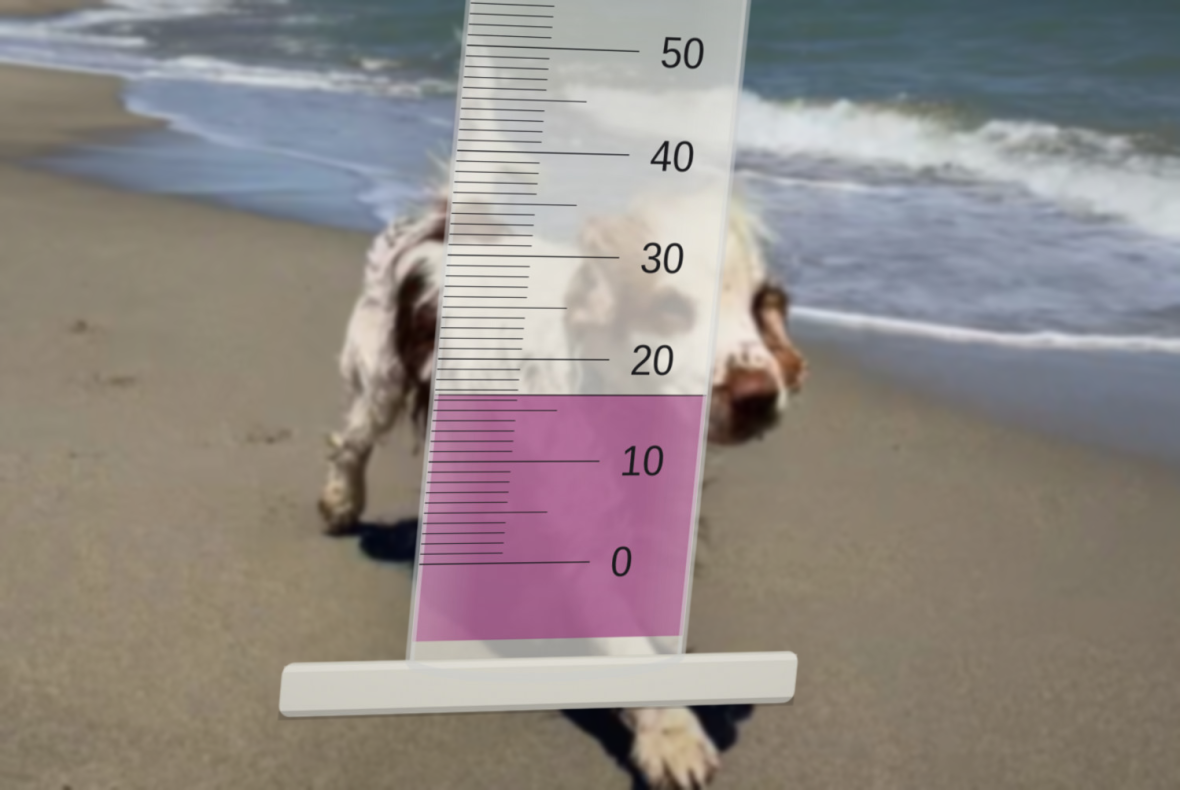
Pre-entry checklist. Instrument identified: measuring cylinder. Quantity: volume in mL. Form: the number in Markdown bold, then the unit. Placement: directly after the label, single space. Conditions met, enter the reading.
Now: **16.5** mL
